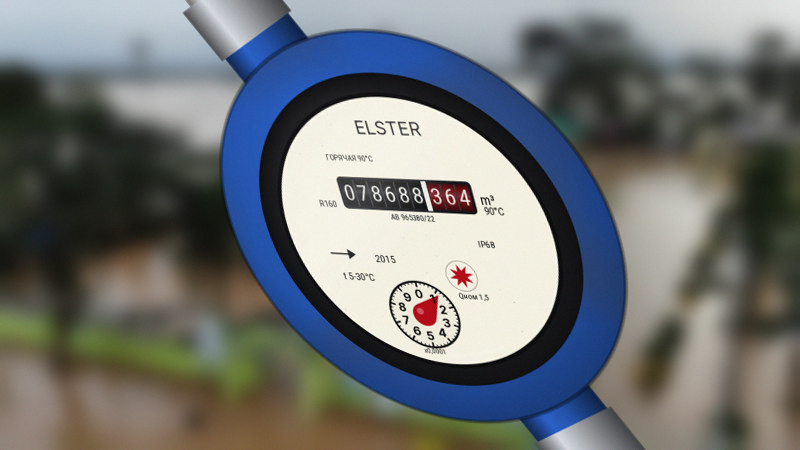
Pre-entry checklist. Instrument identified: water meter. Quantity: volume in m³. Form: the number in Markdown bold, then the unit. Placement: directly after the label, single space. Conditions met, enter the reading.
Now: **78688.3641** m³
